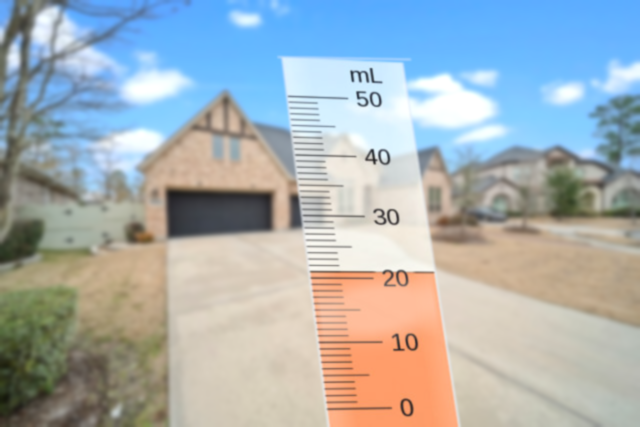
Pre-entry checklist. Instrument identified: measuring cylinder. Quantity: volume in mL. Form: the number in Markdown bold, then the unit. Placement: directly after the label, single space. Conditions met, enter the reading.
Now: **21** mL
